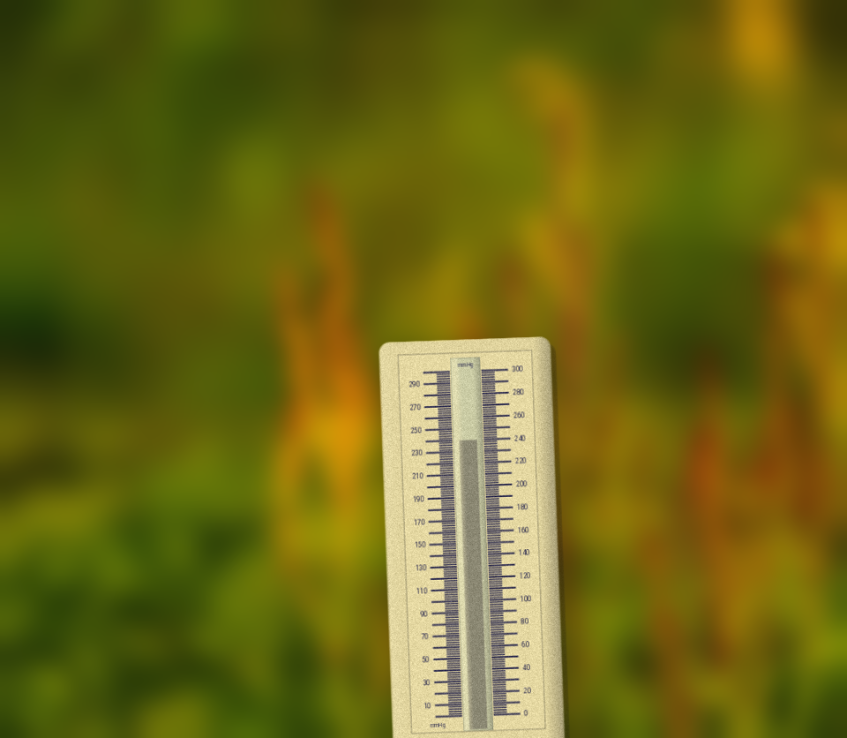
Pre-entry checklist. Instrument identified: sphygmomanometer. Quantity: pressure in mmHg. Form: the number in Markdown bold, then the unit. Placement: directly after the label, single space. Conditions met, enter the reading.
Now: **240** mmHg
